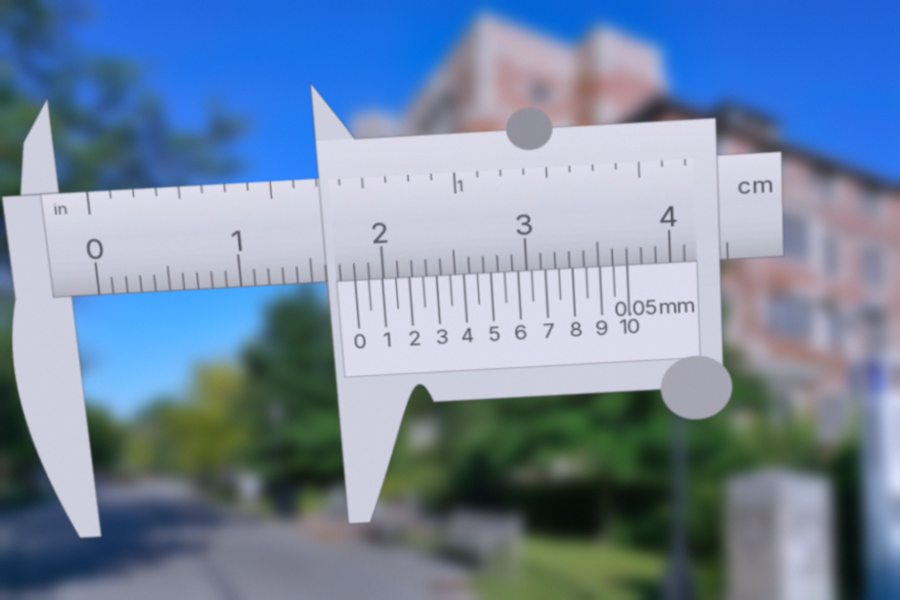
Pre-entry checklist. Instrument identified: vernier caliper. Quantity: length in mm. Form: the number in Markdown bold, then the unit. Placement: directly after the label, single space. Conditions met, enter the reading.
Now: **18.0** mm
